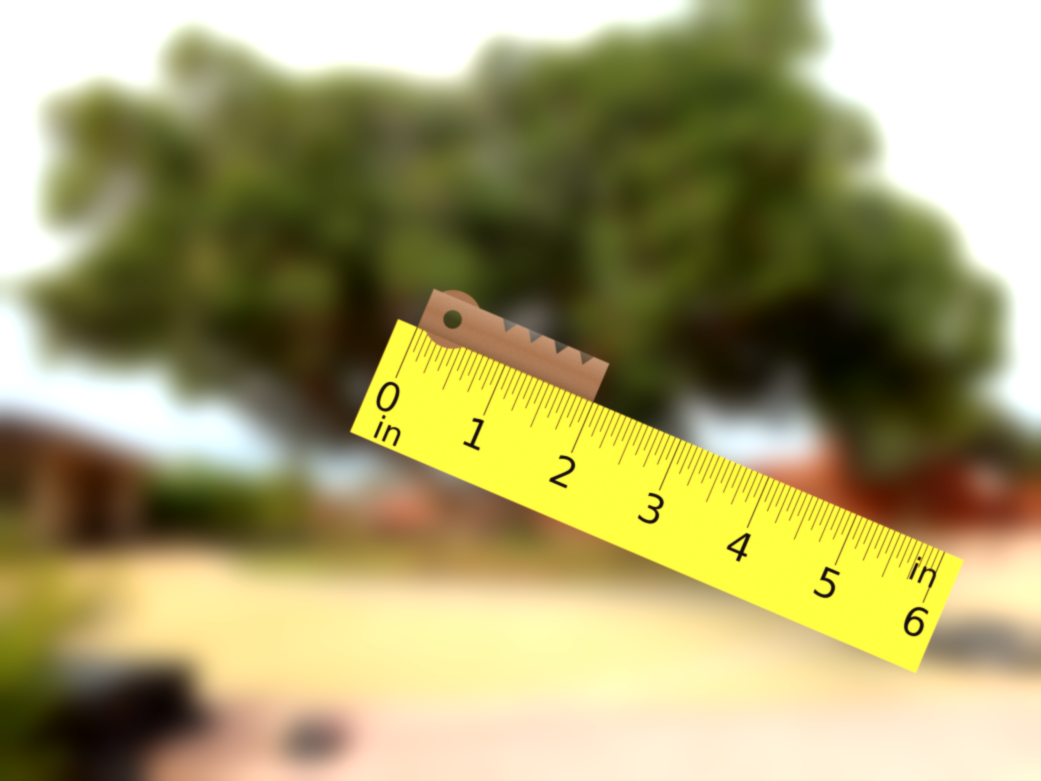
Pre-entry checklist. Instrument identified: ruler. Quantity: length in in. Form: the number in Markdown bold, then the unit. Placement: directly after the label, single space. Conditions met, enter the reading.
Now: **2** in
